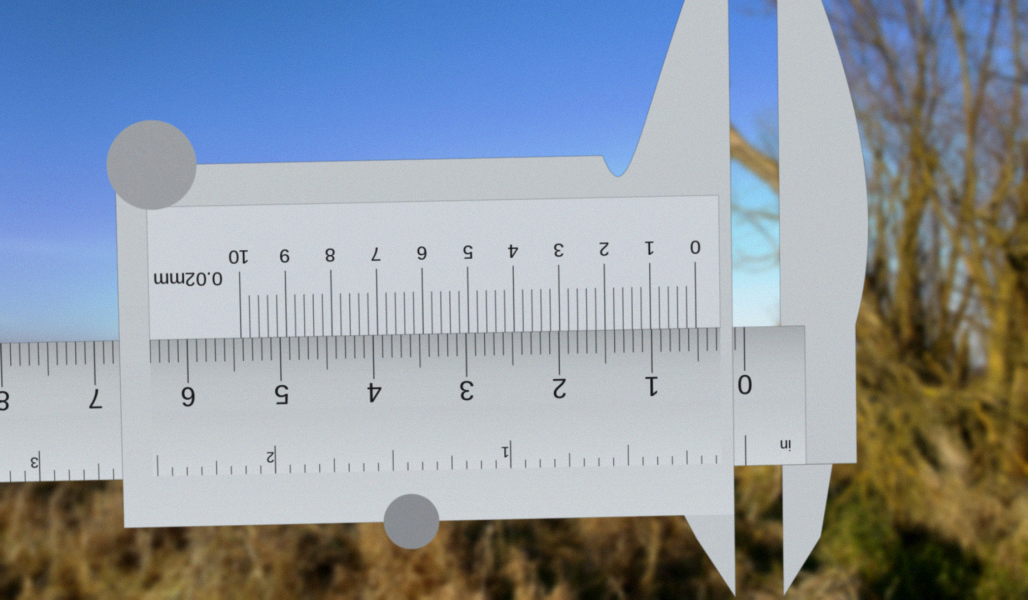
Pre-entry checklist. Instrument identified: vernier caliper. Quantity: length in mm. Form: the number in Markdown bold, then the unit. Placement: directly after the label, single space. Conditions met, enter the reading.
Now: **5.2** mm
